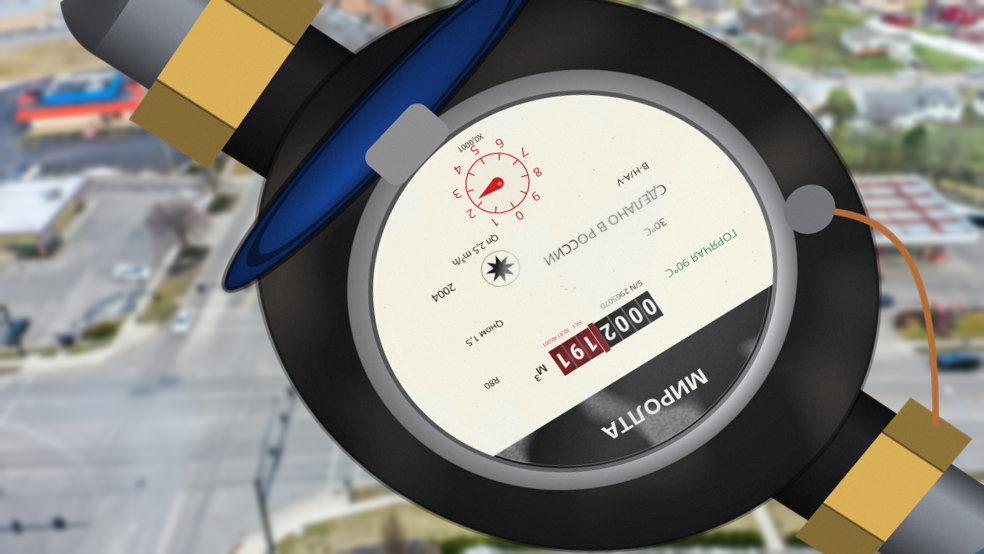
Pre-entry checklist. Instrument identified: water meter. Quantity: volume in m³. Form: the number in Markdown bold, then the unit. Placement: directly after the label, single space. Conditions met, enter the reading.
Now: **2.1912** m³
